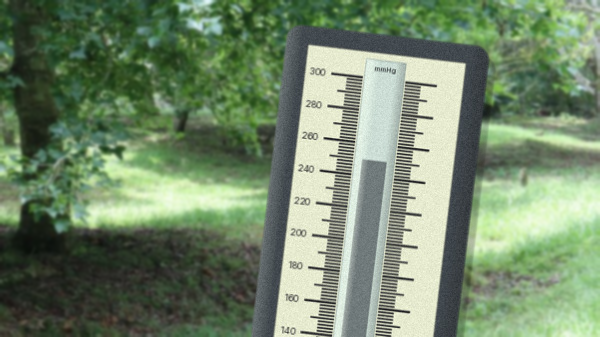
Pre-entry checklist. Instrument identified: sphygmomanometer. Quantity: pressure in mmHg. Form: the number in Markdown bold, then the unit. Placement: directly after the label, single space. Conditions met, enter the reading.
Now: **250** mmHg
